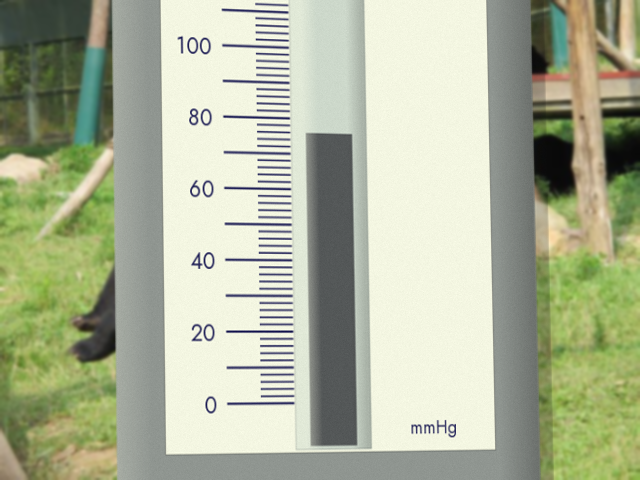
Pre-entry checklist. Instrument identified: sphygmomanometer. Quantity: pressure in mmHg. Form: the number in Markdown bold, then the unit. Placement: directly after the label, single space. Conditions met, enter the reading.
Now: **76** mmHg
